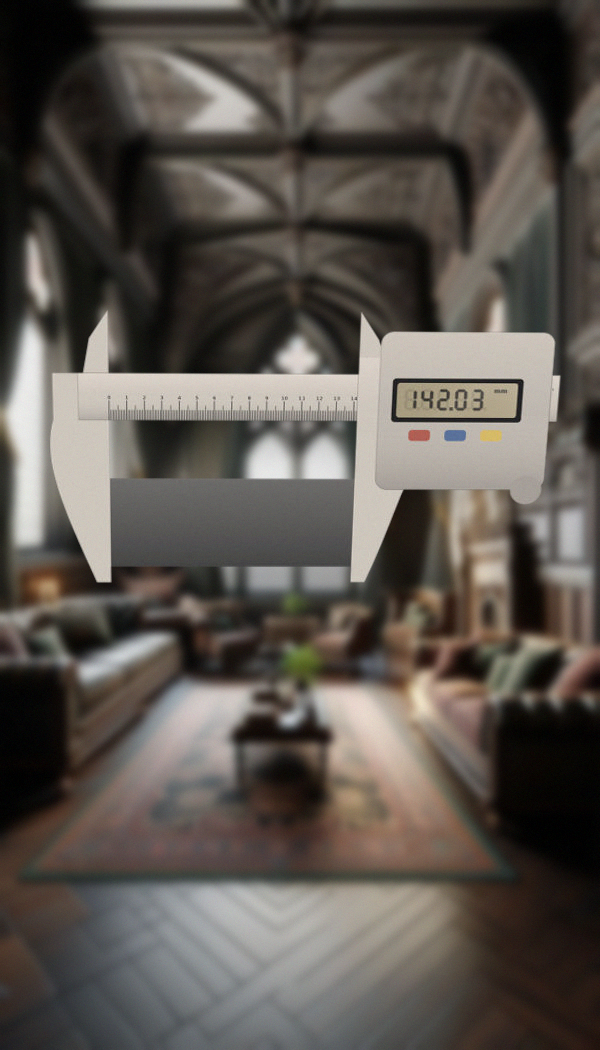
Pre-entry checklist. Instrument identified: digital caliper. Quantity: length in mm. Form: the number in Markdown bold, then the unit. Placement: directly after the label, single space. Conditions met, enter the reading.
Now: **142.03** mm
